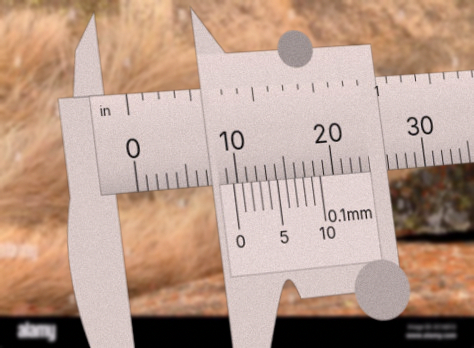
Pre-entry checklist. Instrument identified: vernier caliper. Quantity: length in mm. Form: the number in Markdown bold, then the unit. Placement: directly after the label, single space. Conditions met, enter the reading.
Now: **9.6** mm
